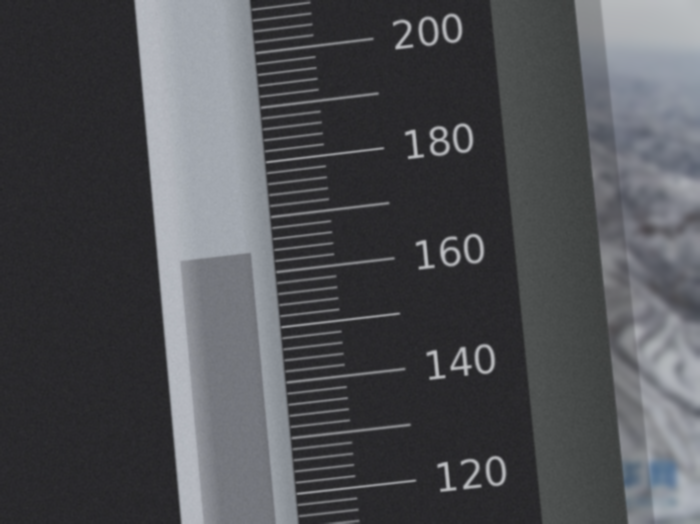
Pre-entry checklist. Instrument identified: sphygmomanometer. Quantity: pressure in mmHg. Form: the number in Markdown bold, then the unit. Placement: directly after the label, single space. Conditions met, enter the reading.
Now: **164** mmHg
